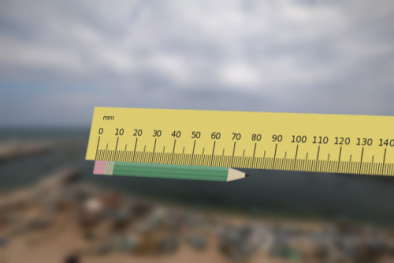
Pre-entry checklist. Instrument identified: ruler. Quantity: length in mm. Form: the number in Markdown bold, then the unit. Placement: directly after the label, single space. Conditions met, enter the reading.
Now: **80** mm
